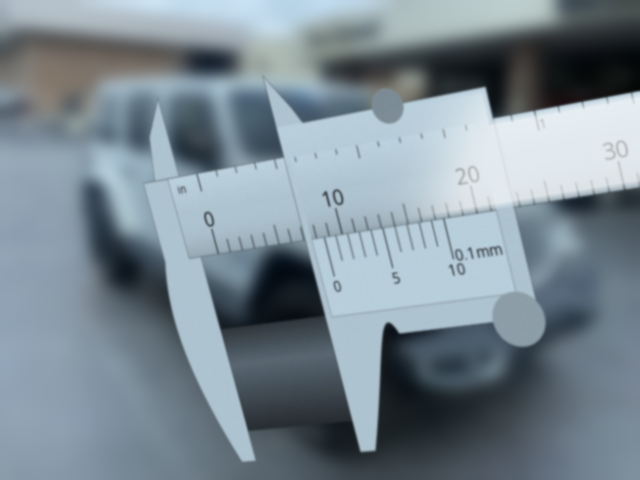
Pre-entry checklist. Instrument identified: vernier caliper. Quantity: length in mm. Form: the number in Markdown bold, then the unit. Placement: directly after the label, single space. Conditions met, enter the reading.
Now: **8.6** mm
